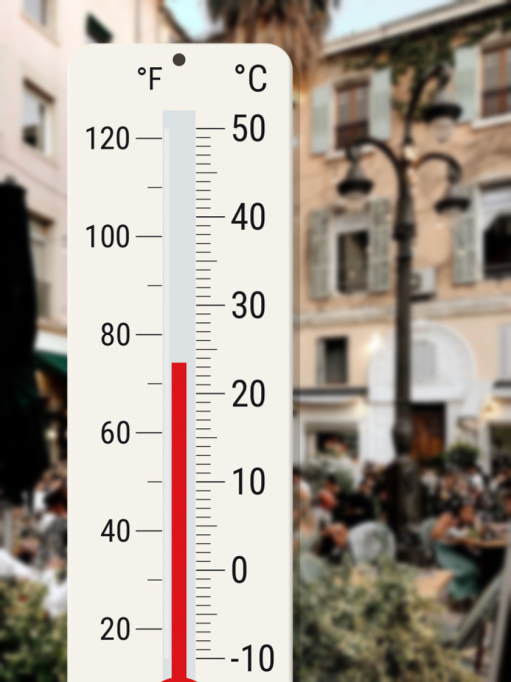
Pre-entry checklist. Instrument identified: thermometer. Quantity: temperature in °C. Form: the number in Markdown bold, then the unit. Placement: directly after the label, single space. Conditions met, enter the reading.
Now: **23.5** °C
